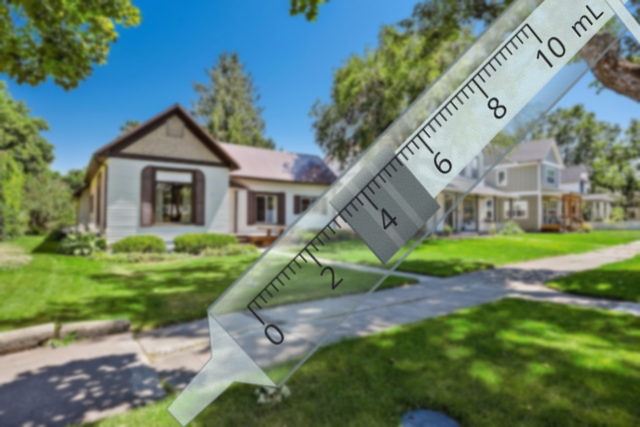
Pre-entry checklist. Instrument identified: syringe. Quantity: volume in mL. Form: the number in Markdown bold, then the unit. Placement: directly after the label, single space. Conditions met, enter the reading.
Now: **3.2** mL
